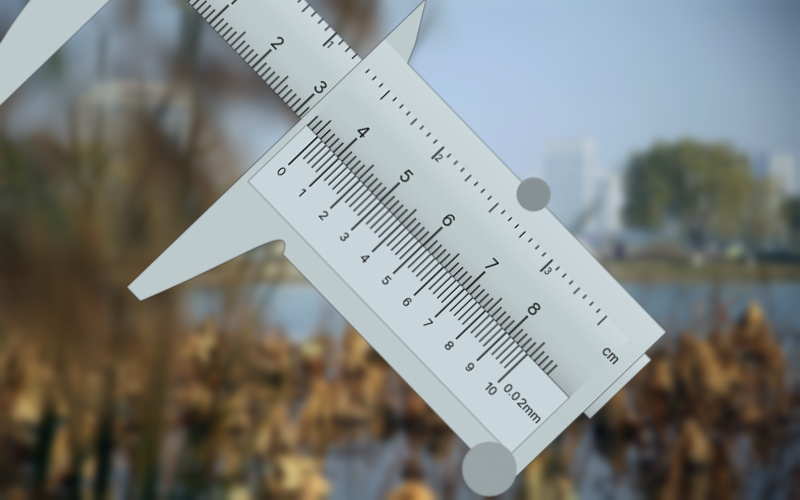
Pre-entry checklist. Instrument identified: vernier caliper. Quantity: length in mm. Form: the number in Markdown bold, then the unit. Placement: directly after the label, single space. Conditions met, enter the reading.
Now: **35.4** mm
